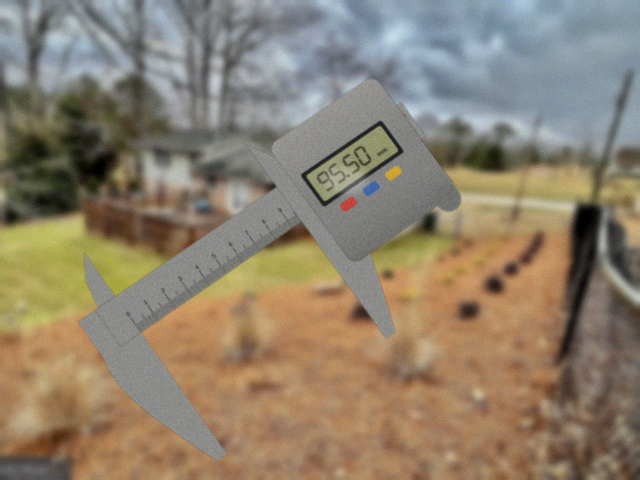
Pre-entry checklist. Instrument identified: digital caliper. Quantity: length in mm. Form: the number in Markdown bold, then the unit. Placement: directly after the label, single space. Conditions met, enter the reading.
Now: **95.50** mm
